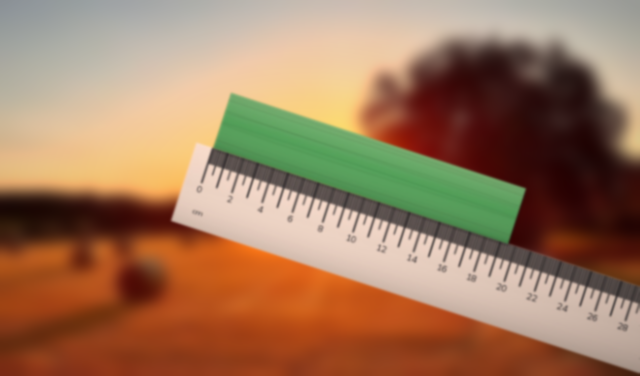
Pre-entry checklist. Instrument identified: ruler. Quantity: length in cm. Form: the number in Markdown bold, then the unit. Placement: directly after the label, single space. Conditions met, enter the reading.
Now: **19.5** cm
